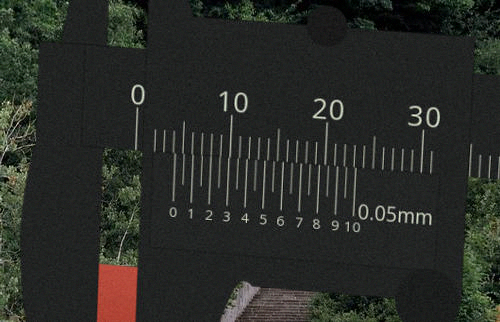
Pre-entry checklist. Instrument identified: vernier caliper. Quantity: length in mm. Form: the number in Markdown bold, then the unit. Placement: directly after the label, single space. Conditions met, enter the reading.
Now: **4.2** mm
